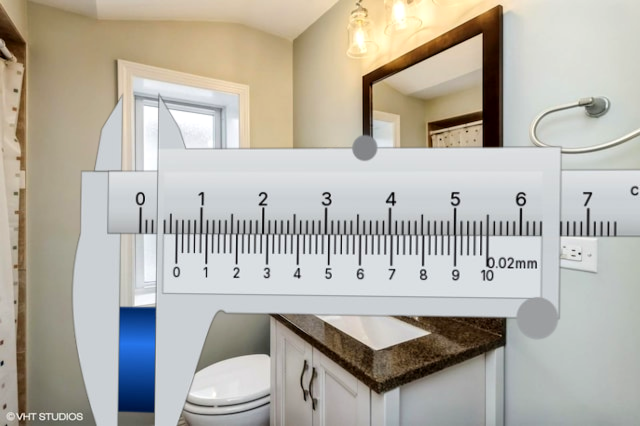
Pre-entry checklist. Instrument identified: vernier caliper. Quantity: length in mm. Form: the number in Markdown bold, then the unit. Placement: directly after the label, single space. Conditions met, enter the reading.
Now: **6.0** mm
